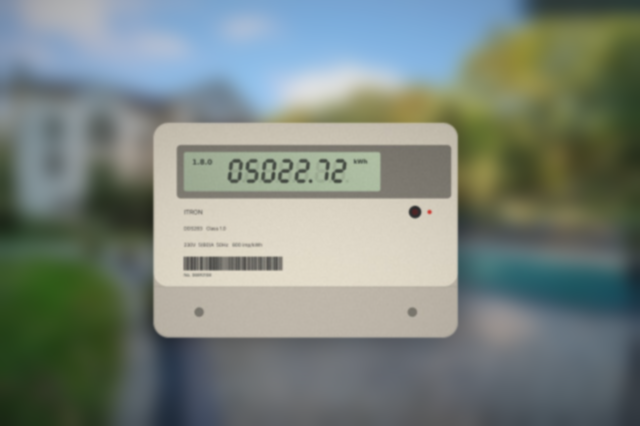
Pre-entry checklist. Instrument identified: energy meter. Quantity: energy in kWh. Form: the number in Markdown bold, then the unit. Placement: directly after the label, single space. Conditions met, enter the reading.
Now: **5022.72** kWh
